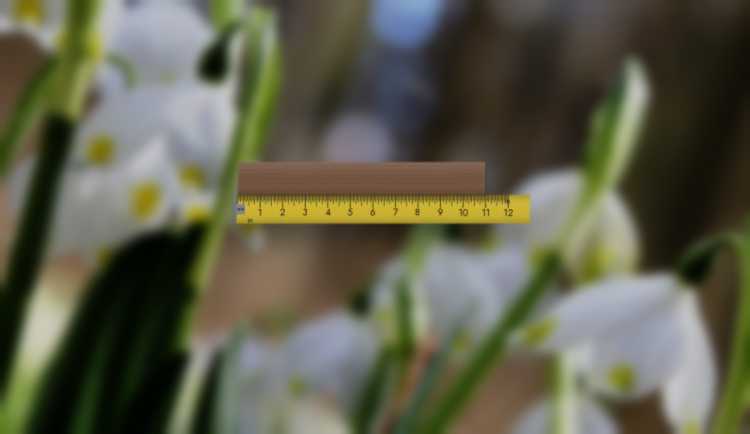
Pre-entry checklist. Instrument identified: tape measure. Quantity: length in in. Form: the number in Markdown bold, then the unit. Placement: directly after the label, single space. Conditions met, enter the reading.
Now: **11** in
